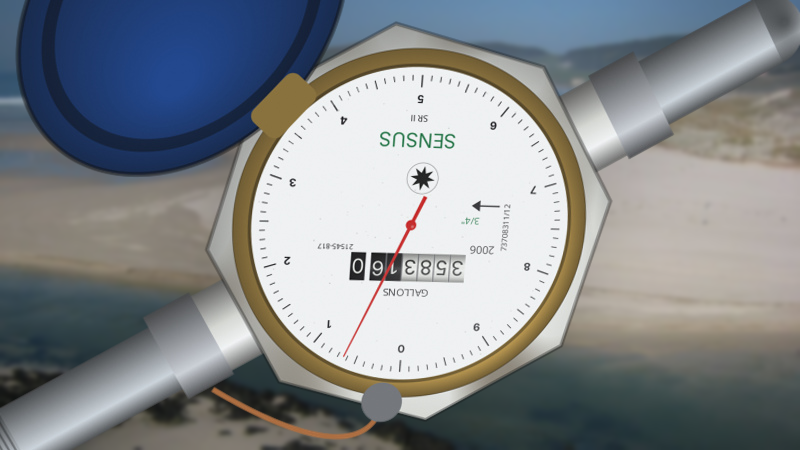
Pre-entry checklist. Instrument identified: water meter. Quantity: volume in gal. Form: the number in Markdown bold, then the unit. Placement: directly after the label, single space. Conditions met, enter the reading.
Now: **3583160.6** gal
